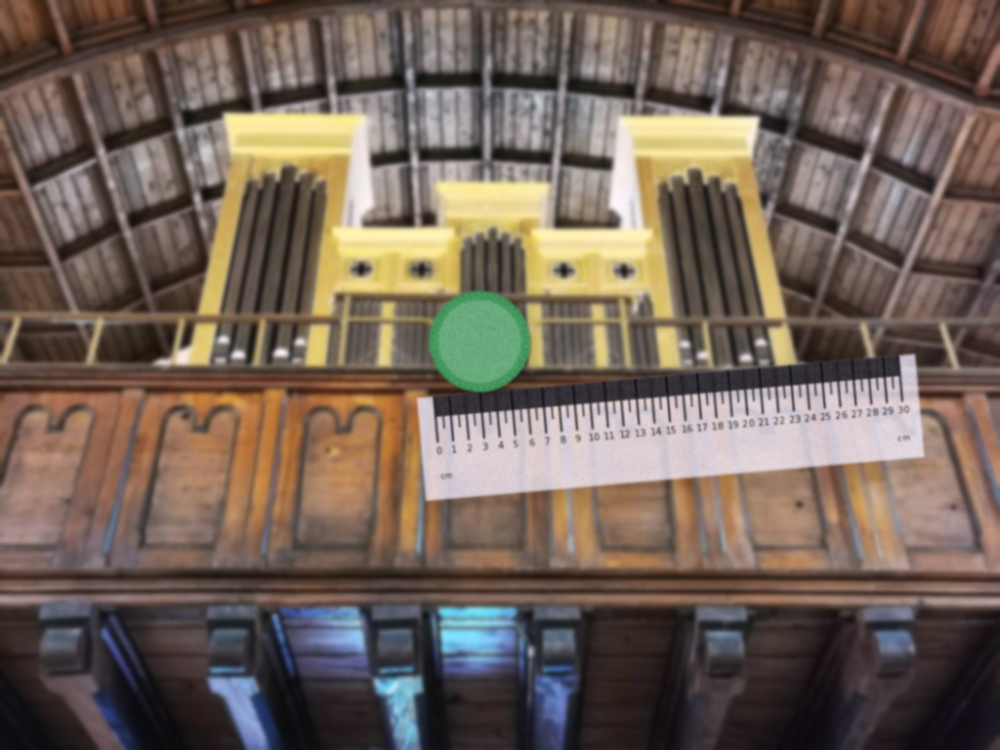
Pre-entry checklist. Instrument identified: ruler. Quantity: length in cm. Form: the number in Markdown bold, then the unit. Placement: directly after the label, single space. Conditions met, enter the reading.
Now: **6.5** cm
